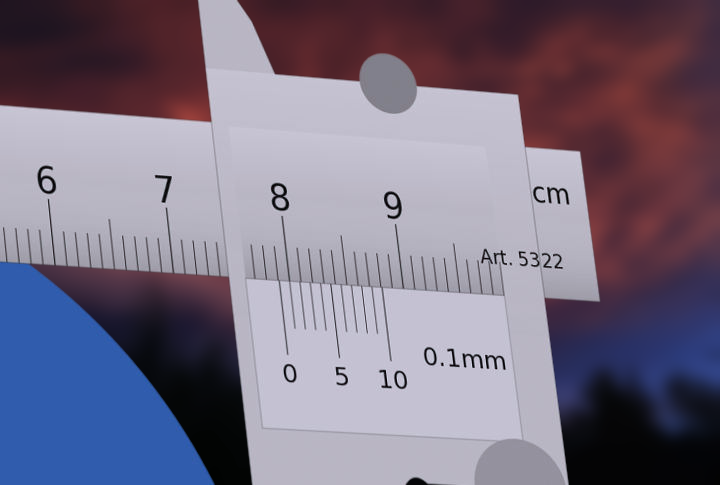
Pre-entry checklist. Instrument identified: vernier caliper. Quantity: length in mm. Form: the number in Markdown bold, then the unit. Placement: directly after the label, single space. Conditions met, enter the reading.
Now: **79.1** mm
